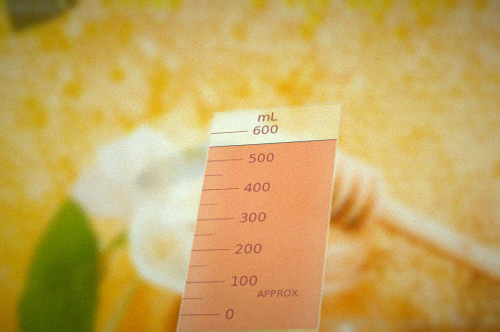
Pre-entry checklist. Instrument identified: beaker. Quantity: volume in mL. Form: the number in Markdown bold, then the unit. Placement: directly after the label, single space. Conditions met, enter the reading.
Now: **550** mL
